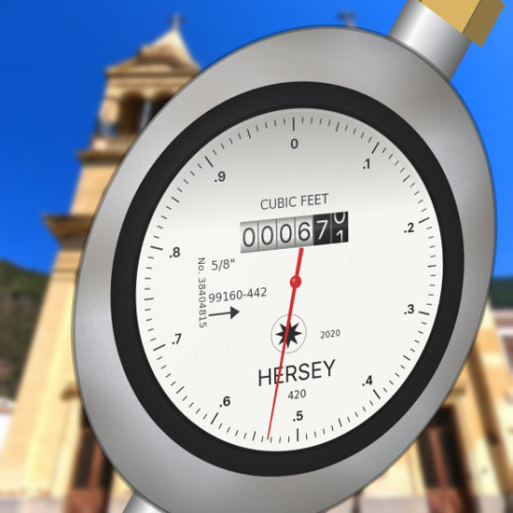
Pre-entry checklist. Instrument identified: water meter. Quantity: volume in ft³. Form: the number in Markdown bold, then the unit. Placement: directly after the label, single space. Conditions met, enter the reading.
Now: **670.53** ft³
